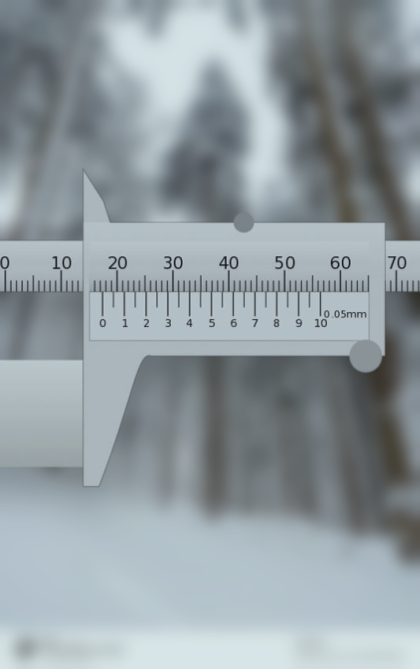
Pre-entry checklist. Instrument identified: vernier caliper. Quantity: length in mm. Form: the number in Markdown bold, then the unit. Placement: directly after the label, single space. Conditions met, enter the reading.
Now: **17.4** mm
